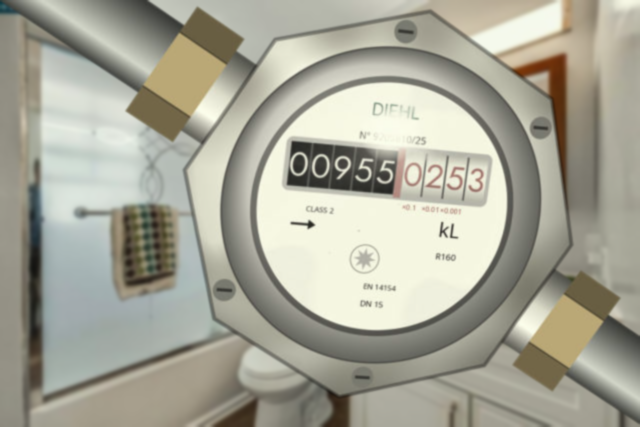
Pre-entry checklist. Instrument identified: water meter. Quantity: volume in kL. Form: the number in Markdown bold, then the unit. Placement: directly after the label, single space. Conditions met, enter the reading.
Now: **955.0253** kL
